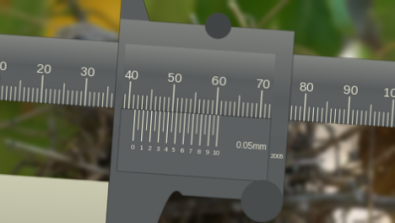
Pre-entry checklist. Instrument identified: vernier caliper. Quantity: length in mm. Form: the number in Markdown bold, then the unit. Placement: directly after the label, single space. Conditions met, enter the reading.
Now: **41.5** mm
